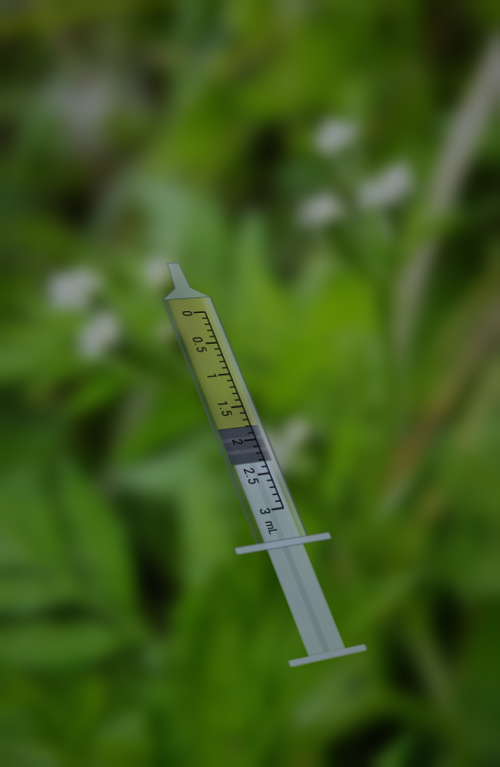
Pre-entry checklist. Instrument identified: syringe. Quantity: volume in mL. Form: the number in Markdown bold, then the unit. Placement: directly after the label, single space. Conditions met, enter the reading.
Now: **1.8** mL
